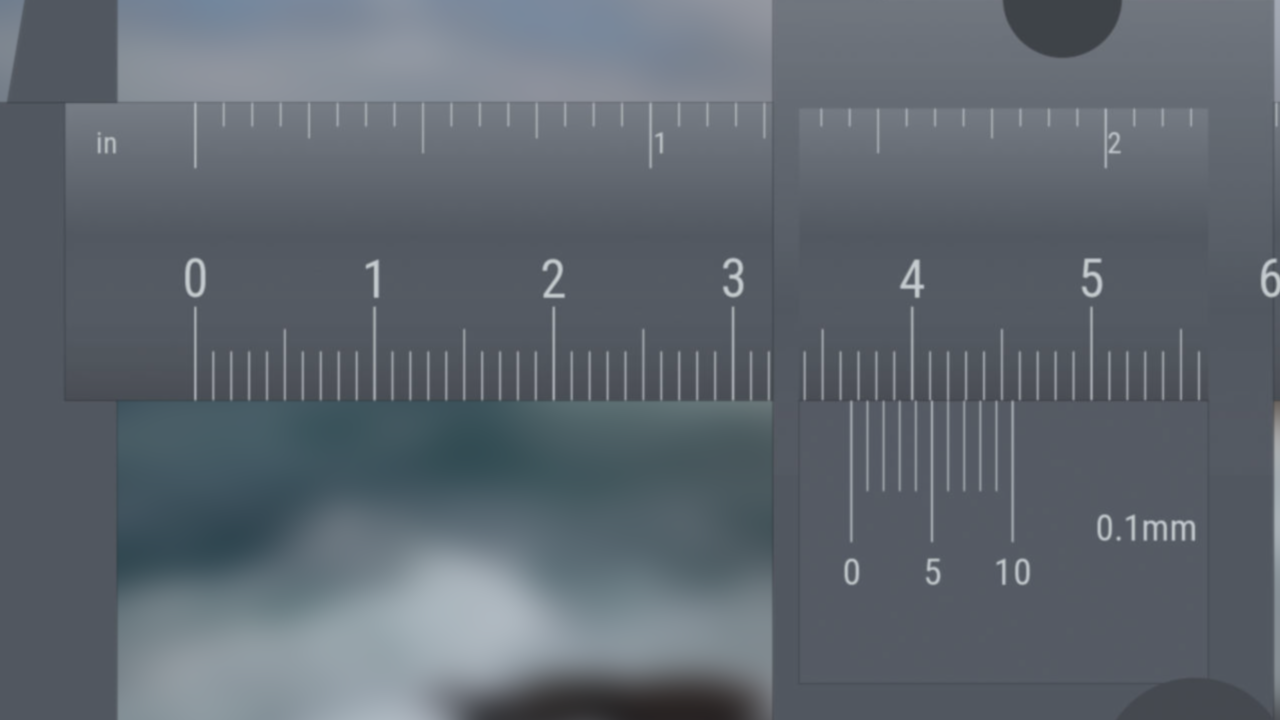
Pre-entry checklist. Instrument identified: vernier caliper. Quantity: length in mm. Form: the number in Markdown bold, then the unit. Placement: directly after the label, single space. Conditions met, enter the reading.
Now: **36.6** mm
